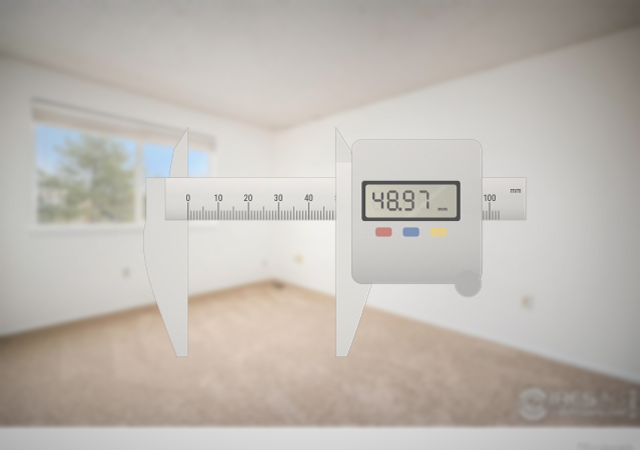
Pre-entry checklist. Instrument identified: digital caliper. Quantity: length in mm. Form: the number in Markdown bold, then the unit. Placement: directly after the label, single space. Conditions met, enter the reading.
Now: **48.97** mm
